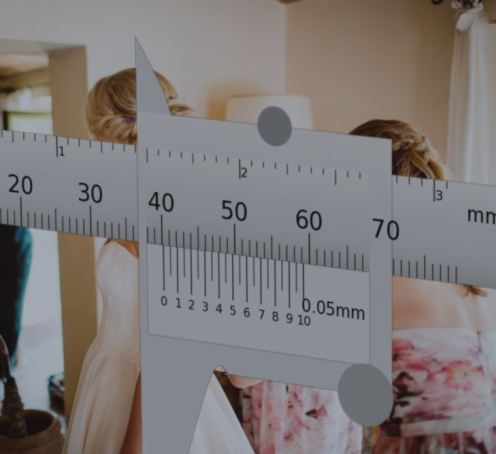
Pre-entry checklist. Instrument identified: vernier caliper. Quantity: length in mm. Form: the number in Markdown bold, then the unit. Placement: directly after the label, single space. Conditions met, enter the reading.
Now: **40.2** mm
